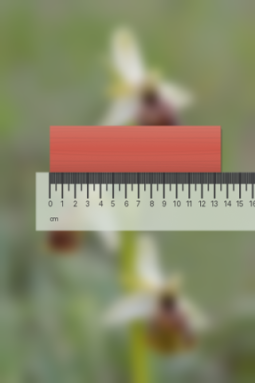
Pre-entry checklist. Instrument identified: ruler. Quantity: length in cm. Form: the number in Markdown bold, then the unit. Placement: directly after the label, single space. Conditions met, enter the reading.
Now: **13.5** cm
